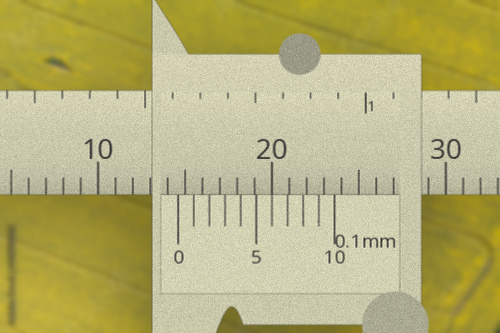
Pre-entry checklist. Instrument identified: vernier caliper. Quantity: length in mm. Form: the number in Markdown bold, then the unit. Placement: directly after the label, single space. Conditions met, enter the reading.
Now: **14.6** mm
